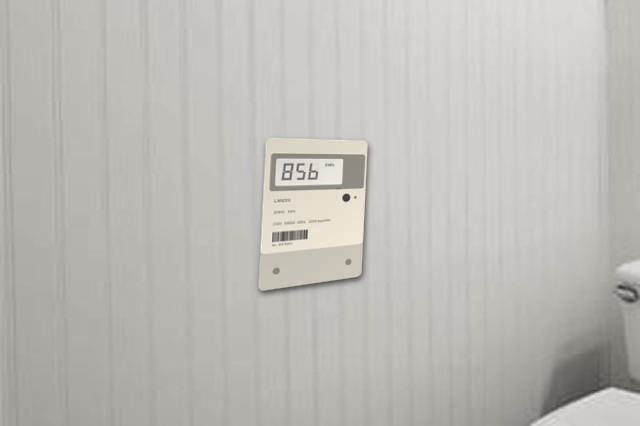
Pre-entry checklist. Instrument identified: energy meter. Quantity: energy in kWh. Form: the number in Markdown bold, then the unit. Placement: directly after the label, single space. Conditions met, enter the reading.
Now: **856** kWh
